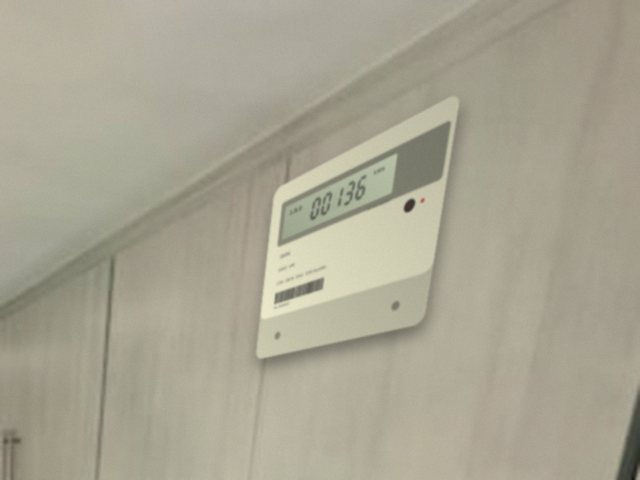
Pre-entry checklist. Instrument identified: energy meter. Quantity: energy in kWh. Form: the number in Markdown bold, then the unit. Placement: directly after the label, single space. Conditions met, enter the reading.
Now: **136** kWh
